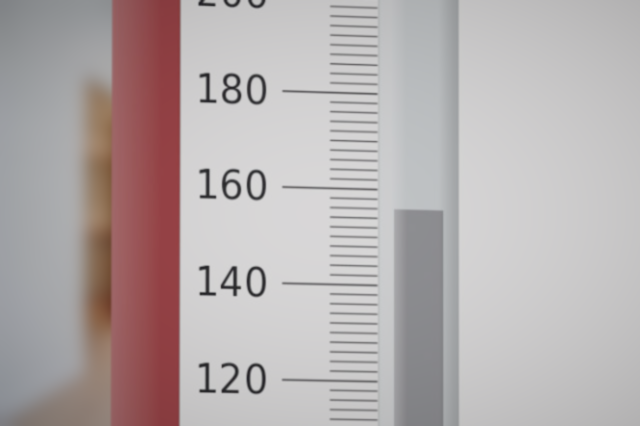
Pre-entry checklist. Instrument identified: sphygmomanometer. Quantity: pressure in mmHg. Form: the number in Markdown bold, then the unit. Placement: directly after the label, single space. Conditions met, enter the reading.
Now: **156** mmHg
